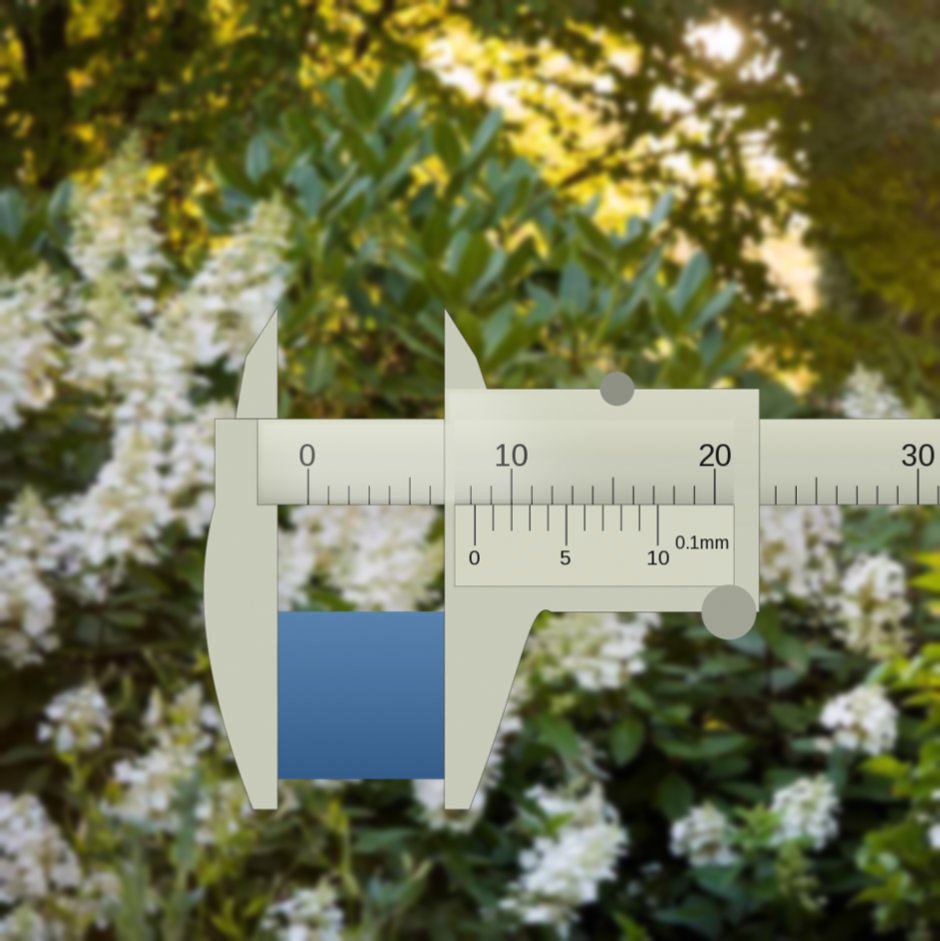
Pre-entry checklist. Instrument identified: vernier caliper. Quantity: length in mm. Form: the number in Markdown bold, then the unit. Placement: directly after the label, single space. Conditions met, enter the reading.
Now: **8.2** mm
